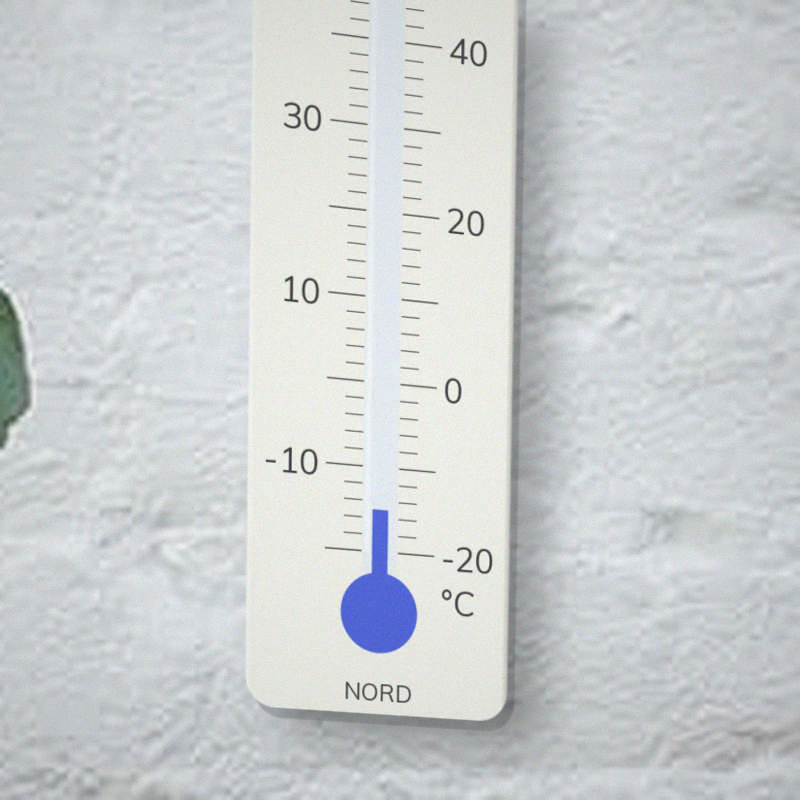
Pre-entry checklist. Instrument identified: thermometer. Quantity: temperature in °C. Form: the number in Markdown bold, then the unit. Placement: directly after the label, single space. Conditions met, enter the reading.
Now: **-15** °C
